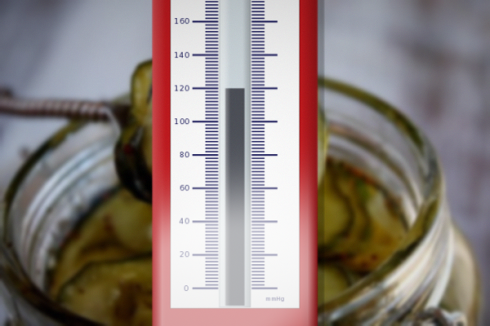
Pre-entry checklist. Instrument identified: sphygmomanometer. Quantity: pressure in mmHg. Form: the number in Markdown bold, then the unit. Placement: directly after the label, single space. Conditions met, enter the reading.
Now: **120** mmHg
